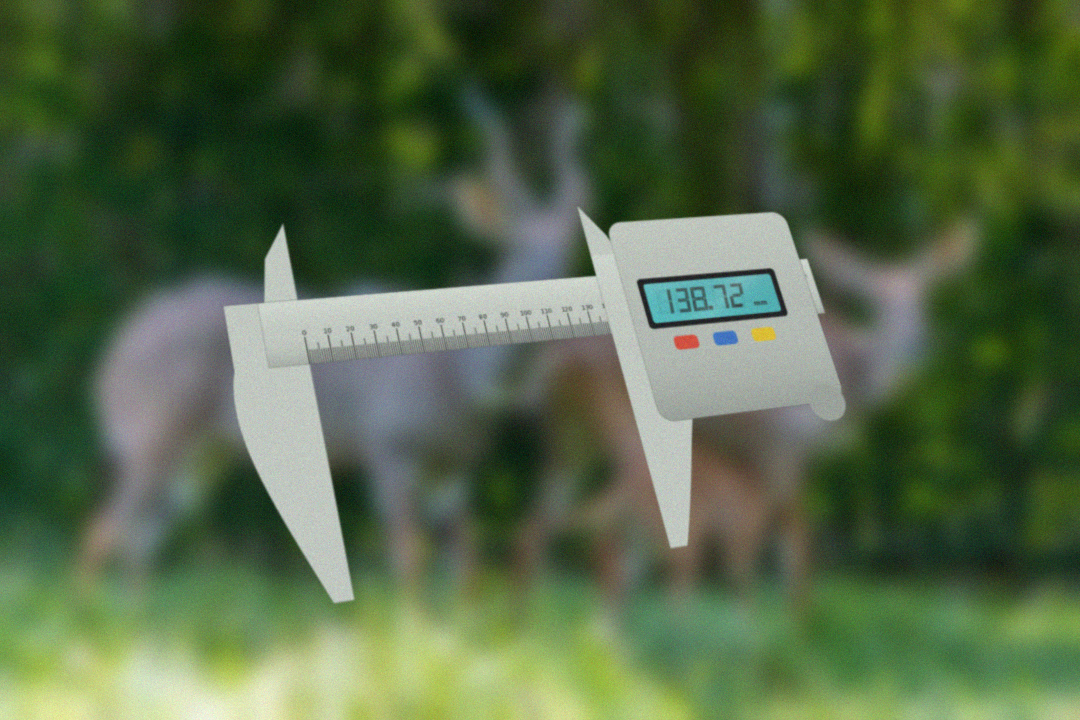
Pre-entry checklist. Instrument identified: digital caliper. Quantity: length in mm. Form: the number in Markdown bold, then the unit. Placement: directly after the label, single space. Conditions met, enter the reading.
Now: **138.72** mm
